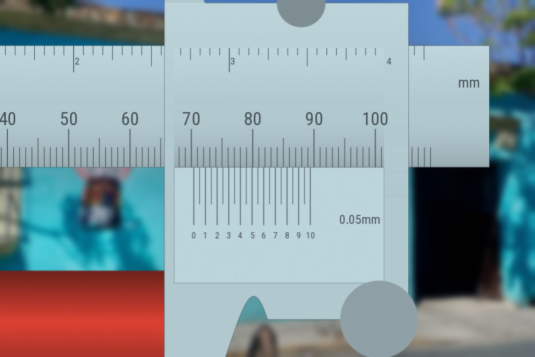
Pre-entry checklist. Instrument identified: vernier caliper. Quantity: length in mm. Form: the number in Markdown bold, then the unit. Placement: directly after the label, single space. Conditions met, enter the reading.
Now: **70.4** mm
